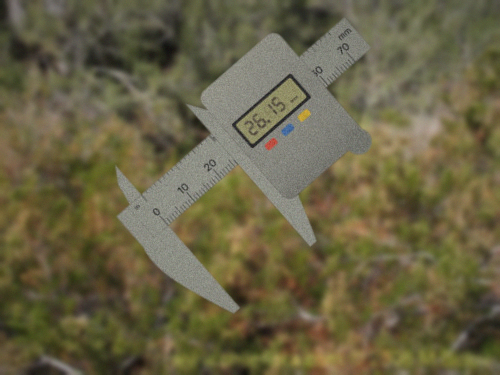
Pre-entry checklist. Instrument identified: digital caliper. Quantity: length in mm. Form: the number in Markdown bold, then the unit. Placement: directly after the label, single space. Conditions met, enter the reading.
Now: **26.15** mm
